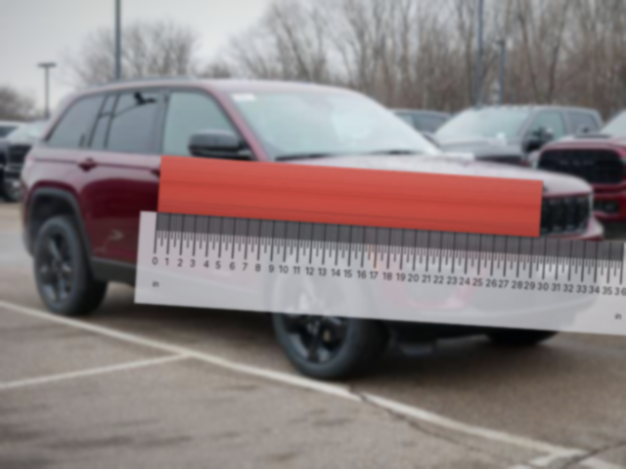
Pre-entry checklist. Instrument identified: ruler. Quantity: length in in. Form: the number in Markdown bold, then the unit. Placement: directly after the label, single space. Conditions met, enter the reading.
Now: **29.5** in
